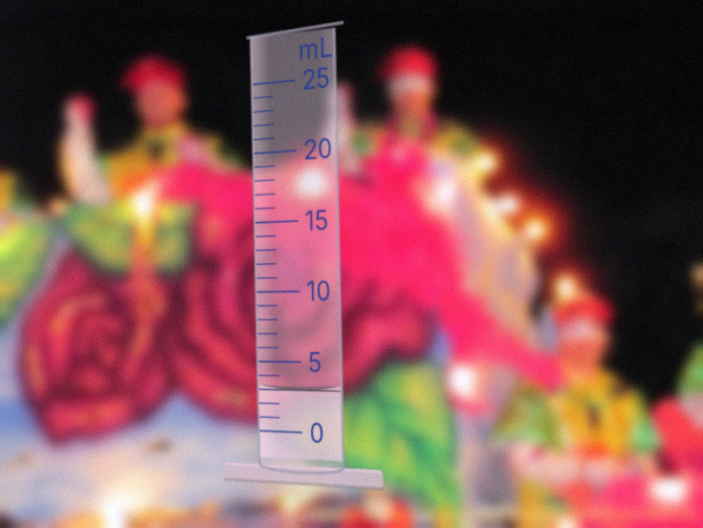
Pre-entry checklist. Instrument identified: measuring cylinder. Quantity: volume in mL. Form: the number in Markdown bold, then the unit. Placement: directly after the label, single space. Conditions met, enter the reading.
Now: **3** mL
